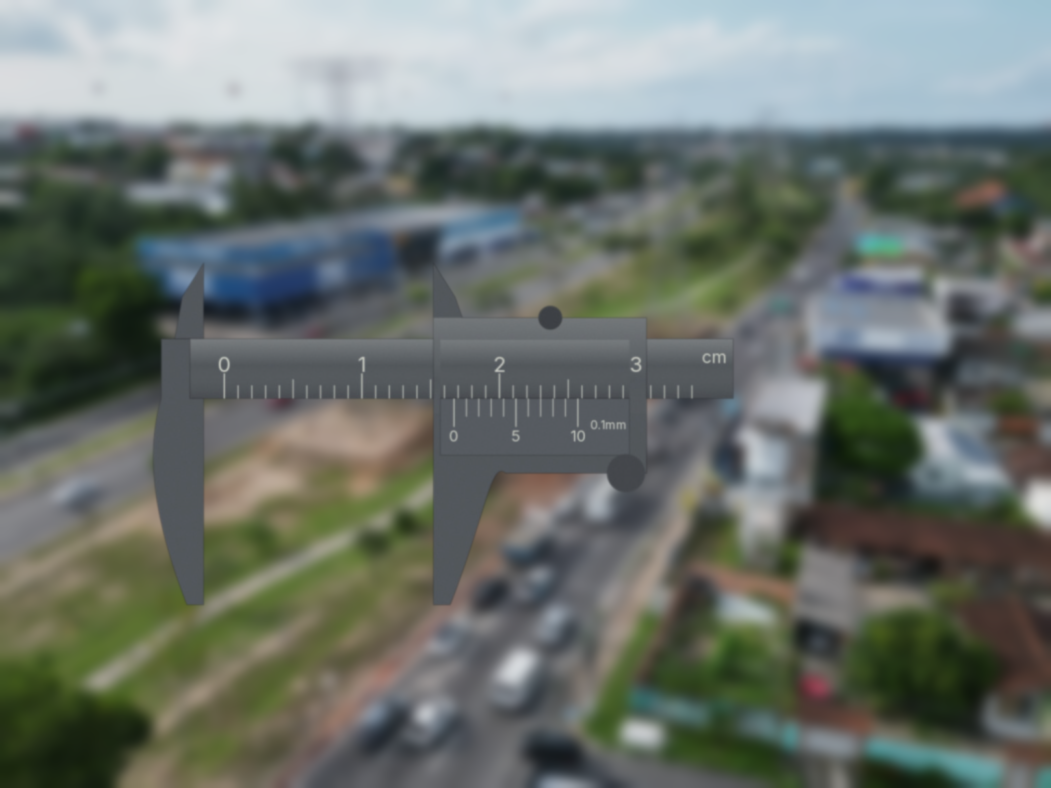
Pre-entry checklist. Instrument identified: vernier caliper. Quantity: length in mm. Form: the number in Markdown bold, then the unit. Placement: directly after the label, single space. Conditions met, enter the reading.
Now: **16.7** mm
